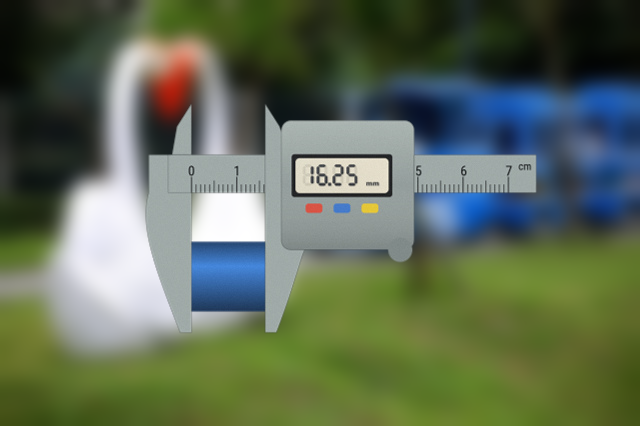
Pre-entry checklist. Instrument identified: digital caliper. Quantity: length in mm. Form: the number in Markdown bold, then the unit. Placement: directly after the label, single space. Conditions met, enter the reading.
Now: **16.25** mm
